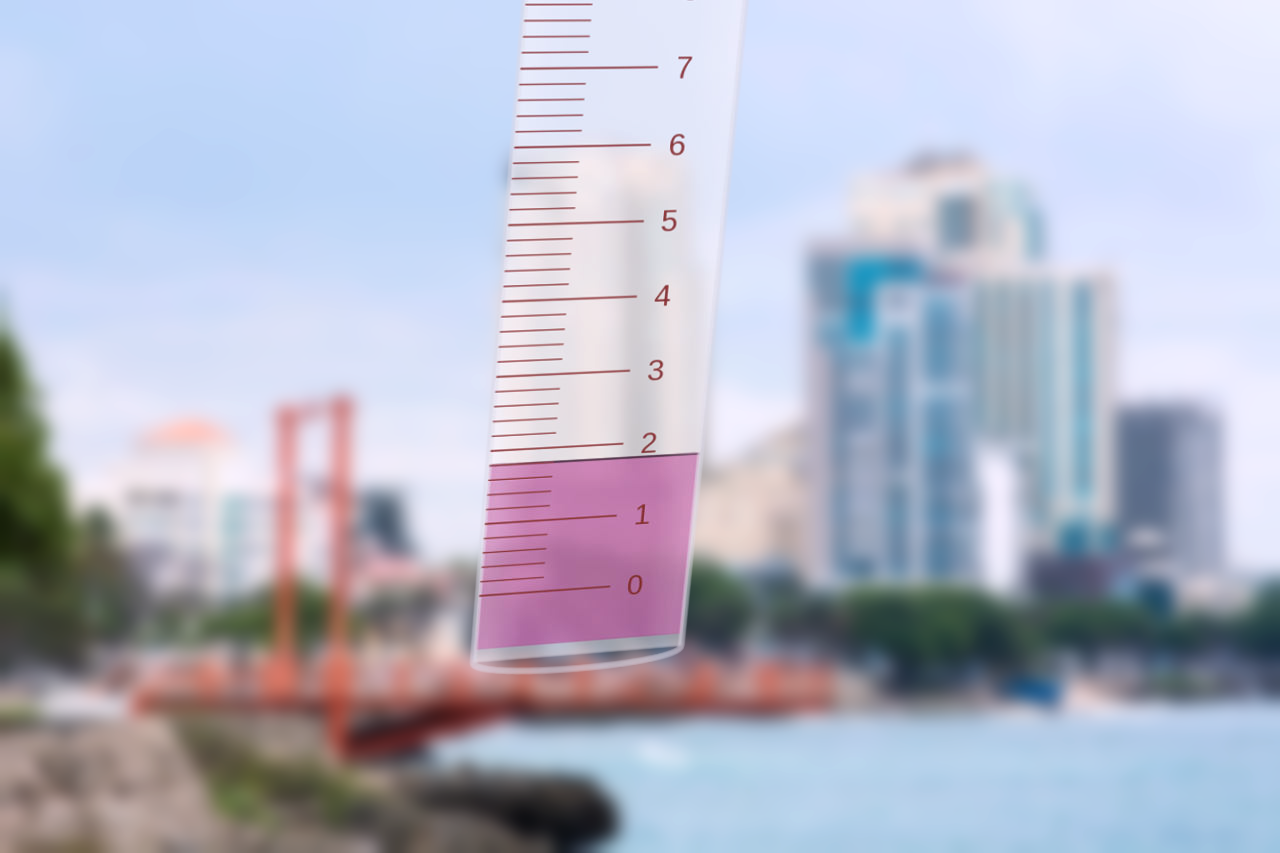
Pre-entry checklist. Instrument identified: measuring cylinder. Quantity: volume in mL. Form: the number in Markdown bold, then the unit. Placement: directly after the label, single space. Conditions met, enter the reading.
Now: **1.8** mL
